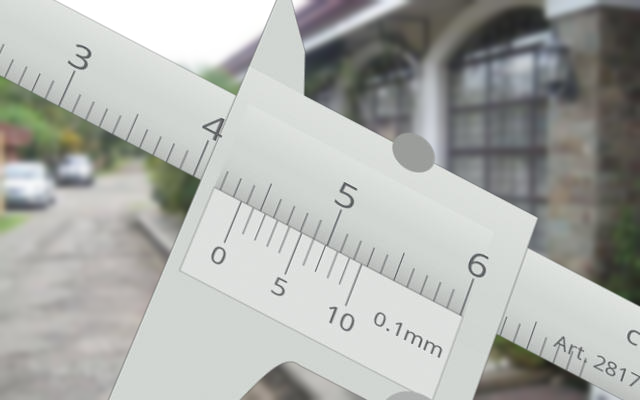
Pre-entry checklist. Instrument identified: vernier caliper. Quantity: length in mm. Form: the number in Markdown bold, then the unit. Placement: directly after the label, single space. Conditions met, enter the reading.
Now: **43.6** mm
